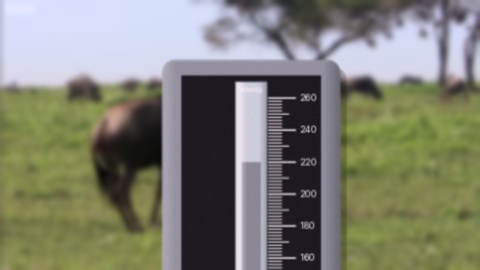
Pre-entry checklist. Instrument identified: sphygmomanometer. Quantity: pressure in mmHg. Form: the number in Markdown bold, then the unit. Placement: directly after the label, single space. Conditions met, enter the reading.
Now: **220** mmHg
